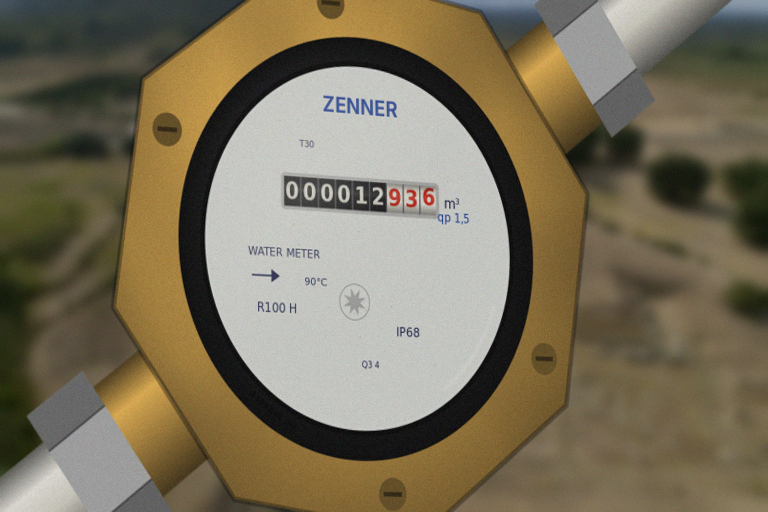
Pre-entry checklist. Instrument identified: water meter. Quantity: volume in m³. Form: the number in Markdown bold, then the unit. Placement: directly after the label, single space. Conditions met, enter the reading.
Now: **12.936** m³
